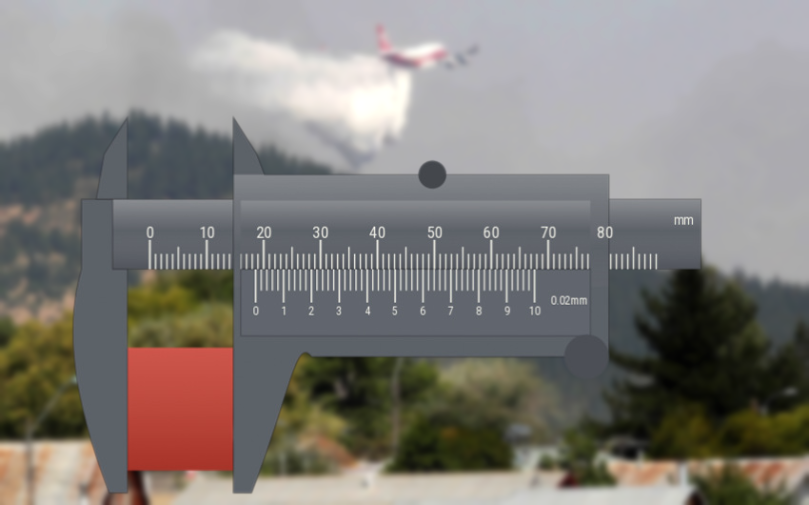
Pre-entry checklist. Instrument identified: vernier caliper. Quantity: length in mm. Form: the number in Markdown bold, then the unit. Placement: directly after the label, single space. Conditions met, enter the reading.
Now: **18.6** mm
